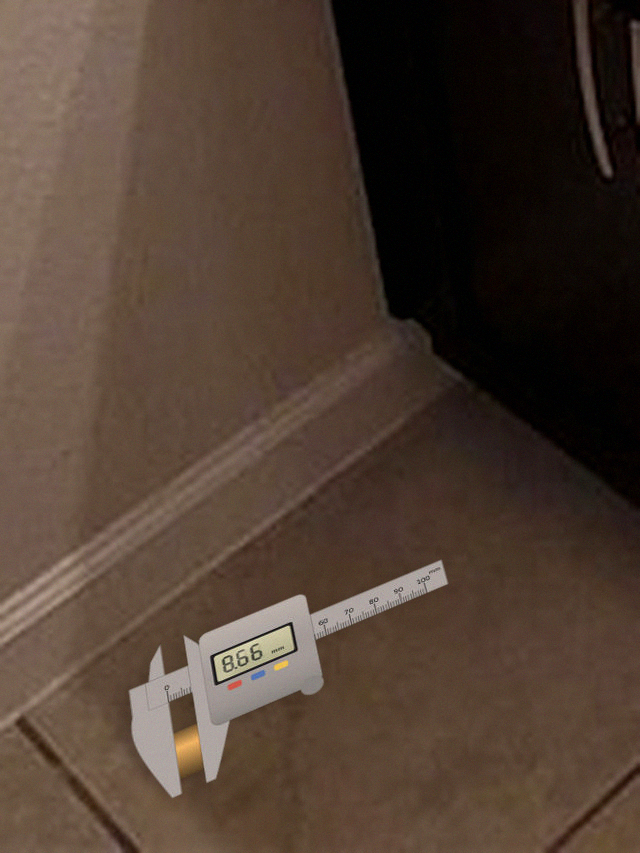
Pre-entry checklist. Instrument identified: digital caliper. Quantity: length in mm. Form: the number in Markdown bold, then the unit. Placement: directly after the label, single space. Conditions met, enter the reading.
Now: **8.66** mm
